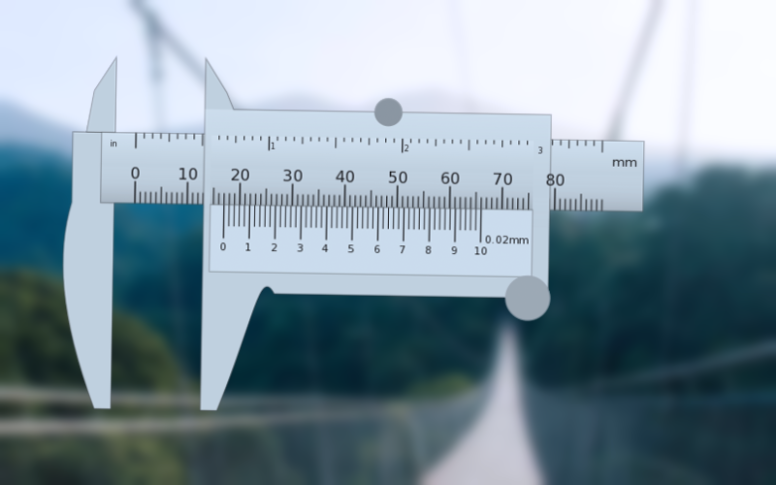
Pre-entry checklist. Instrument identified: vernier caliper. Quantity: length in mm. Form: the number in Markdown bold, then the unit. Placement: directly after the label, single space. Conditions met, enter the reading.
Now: **17.0** mm
